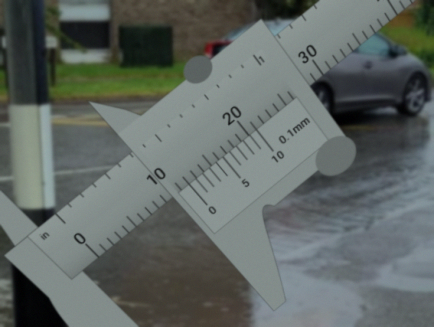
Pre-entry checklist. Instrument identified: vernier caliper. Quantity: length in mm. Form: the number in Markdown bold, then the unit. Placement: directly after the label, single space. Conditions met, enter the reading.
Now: **12.0** mm
